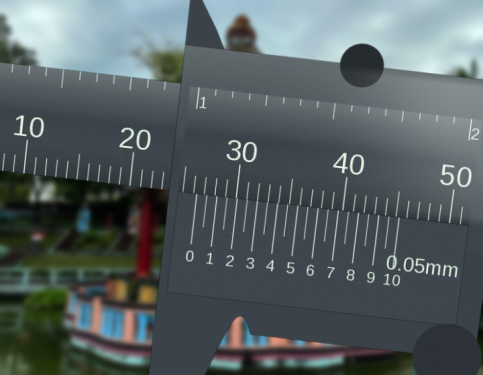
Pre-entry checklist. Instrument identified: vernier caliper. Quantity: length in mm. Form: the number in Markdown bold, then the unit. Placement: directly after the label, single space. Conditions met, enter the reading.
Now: **26.3** mm
